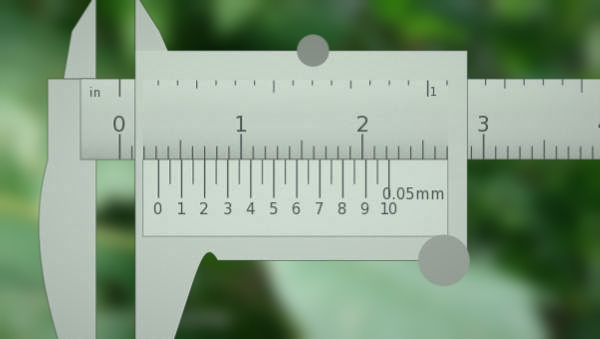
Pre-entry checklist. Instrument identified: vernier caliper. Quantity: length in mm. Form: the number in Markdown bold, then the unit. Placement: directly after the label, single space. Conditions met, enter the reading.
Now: **3.2** mm
